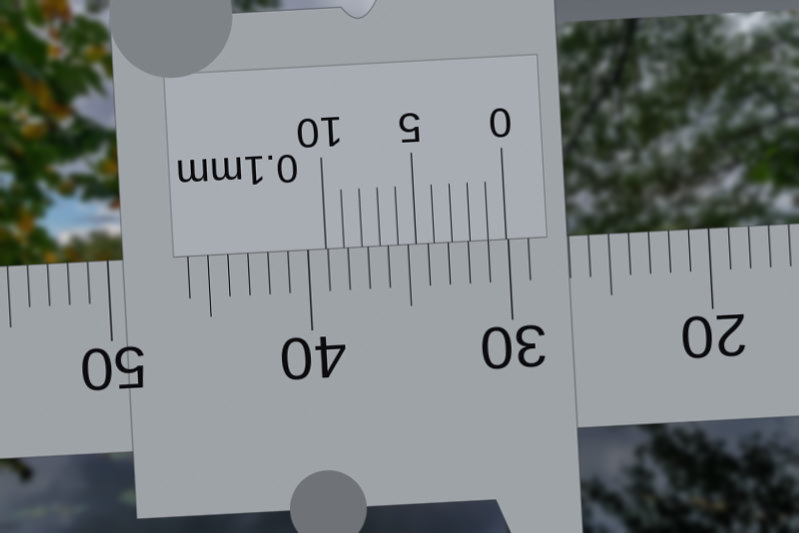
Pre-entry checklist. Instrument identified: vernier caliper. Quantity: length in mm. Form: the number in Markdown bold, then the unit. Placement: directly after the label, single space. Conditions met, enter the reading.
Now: **30.1** mm
